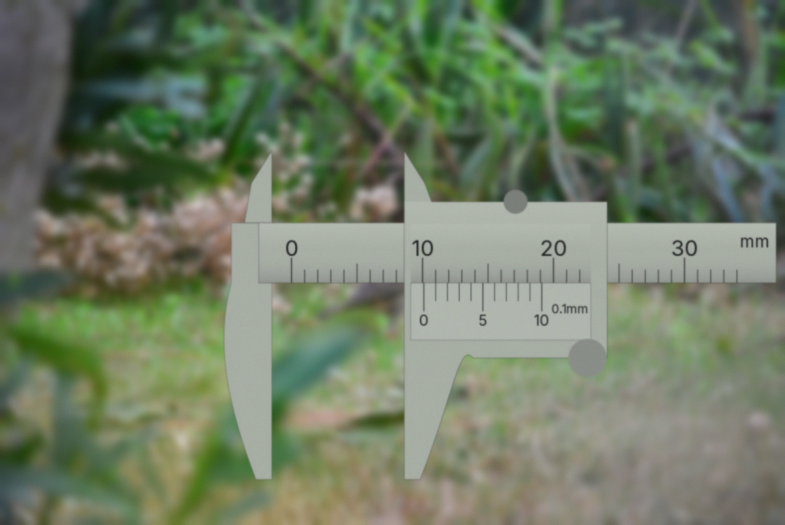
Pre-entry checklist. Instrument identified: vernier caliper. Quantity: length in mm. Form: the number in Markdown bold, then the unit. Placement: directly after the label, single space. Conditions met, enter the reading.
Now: **10.1** mm
